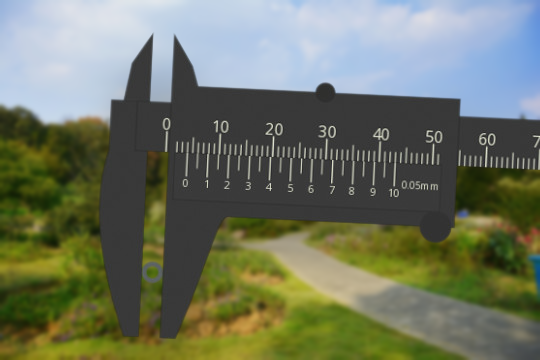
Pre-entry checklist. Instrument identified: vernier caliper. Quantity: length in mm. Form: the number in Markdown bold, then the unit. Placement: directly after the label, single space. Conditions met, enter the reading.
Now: **4.0** mm
